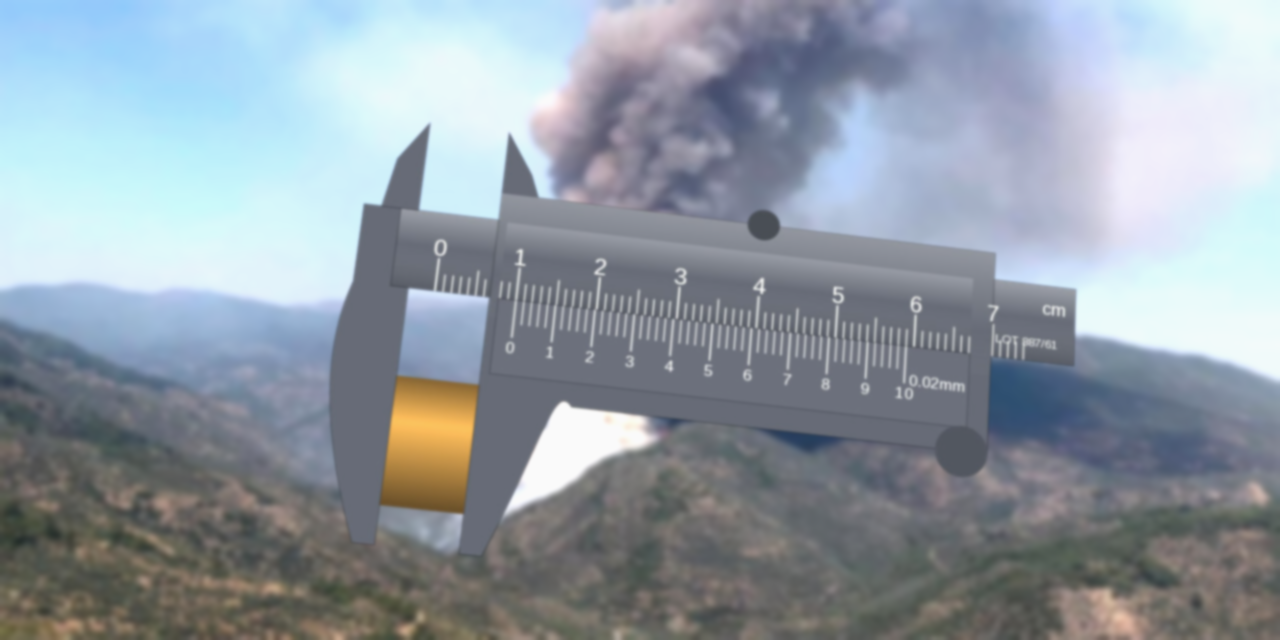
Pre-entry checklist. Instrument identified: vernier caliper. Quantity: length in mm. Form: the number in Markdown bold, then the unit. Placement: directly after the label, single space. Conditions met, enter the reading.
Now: **10.0** mm
